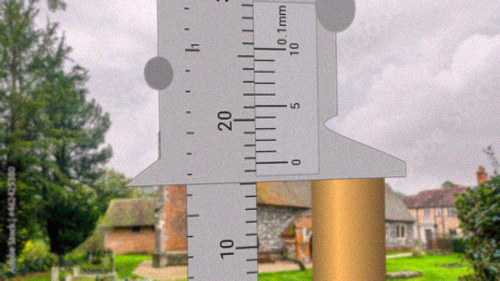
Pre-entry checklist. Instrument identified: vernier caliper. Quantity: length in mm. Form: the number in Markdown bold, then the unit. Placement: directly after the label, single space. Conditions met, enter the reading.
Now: **16.6** mm
